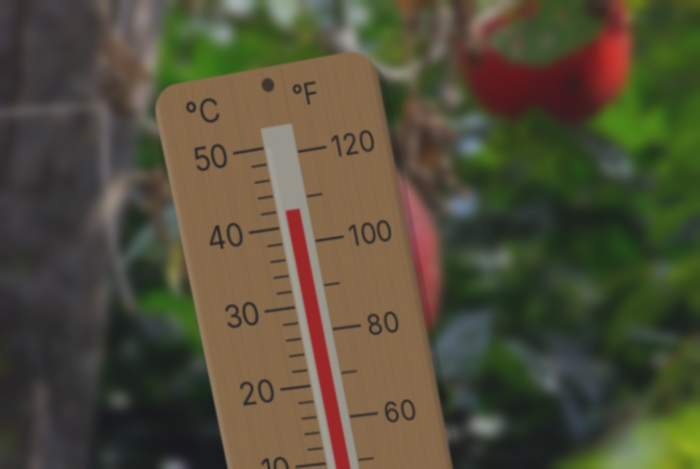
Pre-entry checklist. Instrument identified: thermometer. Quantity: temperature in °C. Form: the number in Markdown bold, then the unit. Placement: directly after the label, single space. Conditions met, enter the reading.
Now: **42** °C
